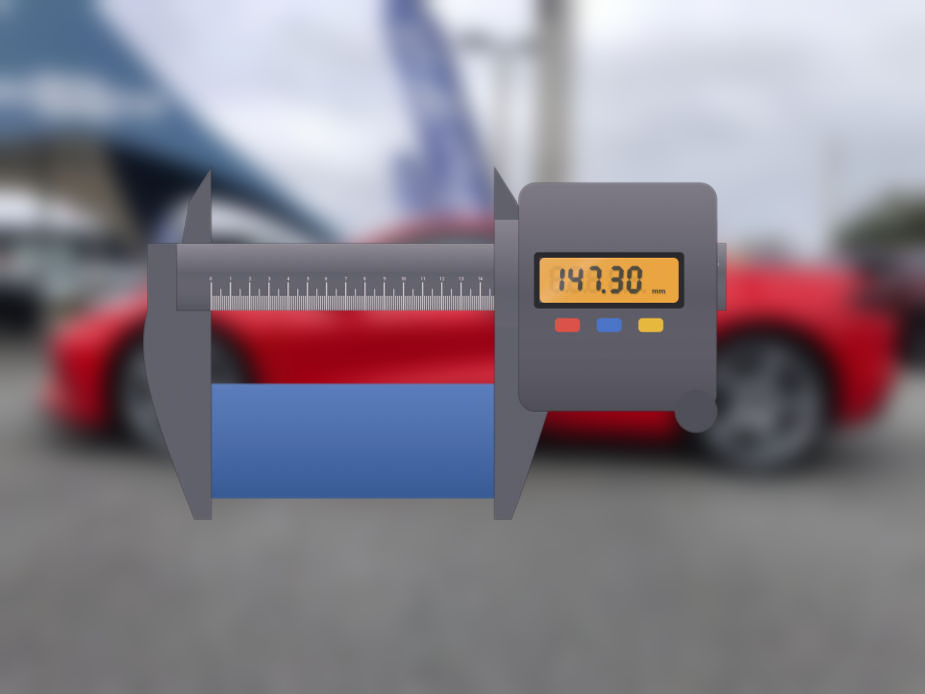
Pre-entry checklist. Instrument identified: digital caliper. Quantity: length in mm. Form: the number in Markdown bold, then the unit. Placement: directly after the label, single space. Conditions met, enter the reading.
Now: **147.30** mm
